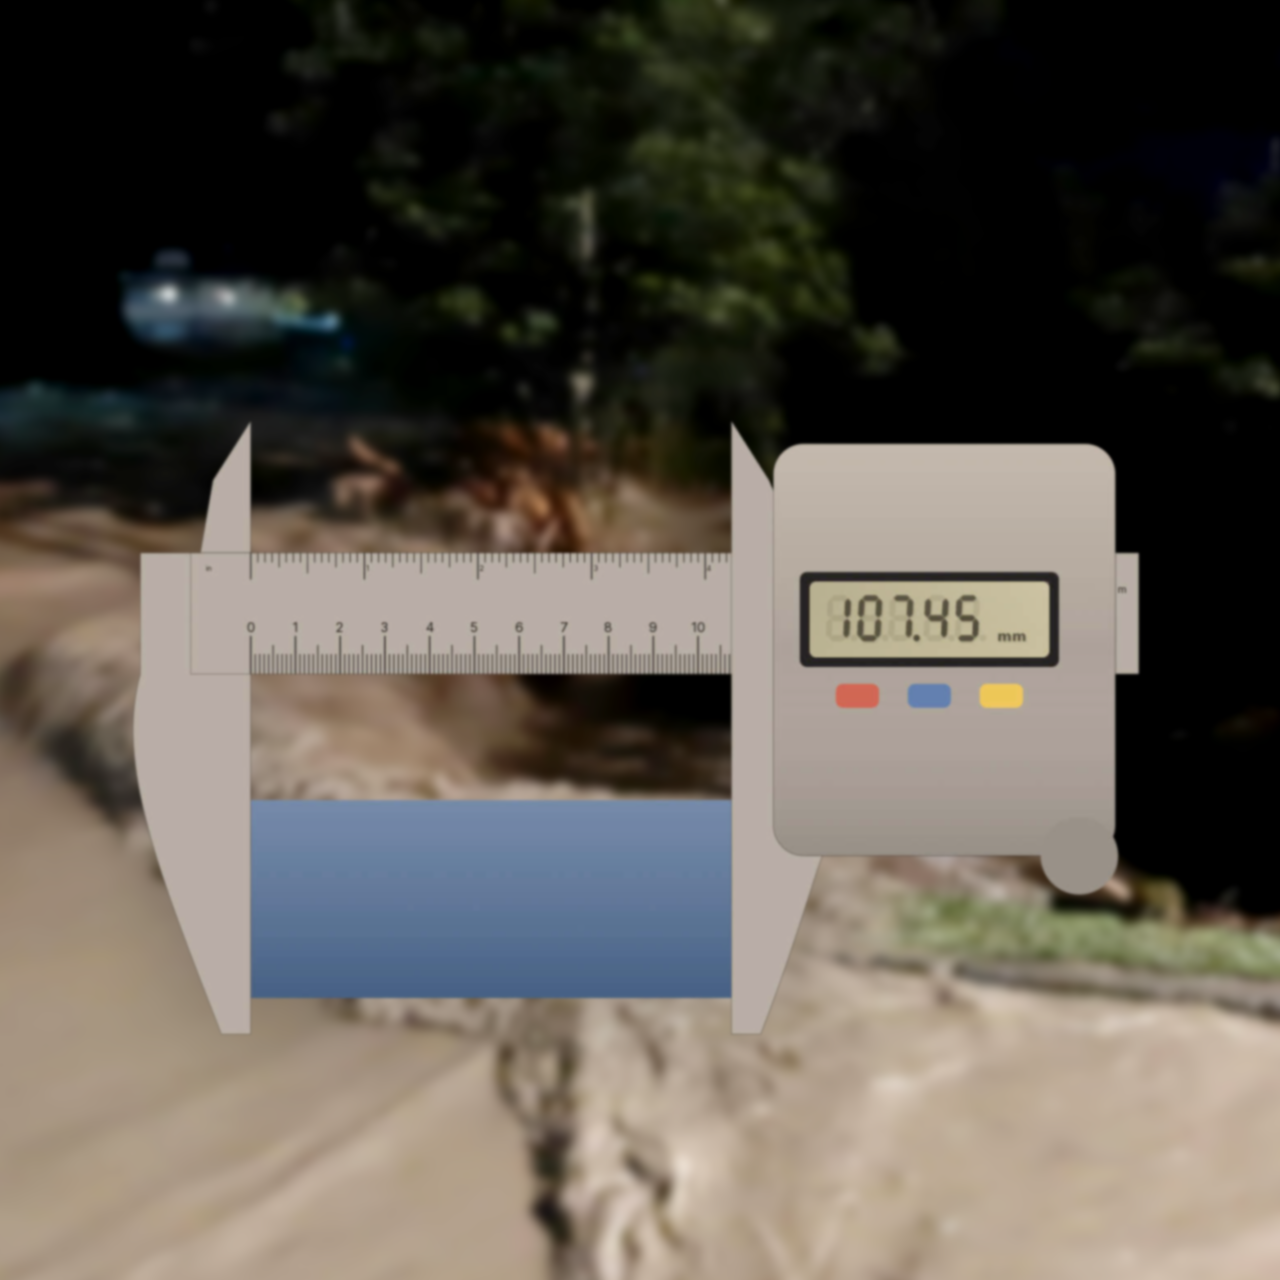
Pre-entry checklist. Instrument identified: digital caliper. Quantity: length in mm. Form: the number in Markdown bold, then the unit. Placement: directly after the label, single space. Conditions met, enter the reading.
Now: **107.45** mm
